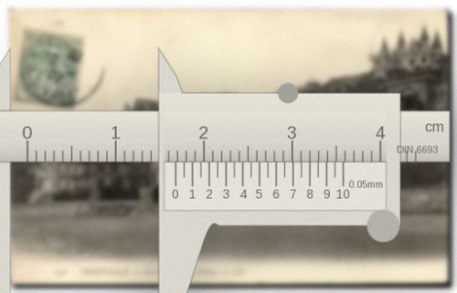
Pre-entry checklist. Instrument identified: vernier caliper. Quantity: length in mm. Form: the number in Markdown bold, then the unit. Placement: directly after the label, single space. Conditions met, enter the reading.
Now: **16.8** mm
